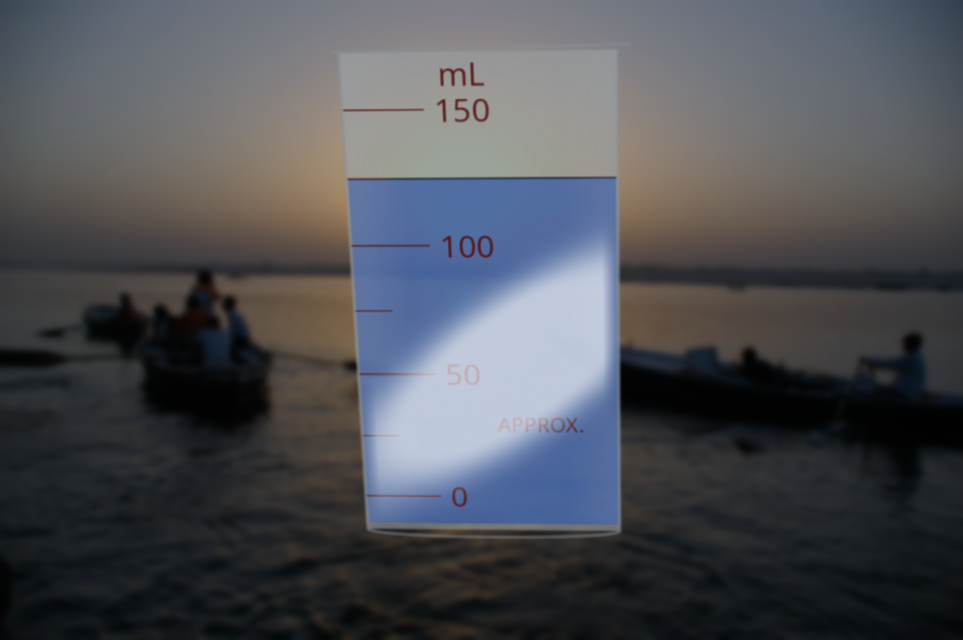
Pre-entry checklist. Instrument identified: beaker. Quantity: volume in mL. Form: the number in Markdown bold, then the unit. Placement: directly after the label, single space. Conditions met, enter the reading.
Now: **125** mL
